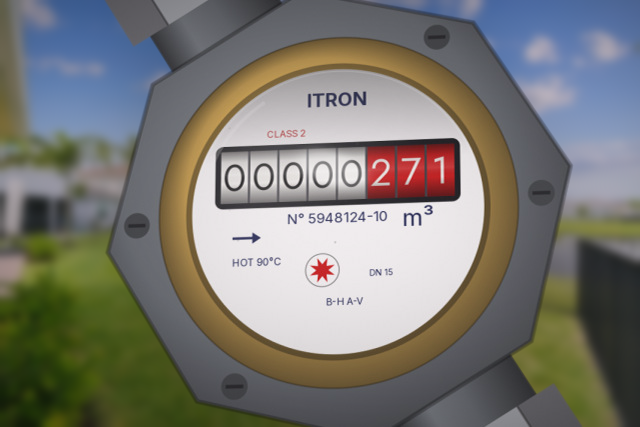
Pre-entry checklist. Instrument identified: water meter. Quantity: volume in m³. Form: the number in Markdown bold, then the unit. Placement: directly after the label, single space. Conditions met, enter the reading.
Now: **0.271** m³
